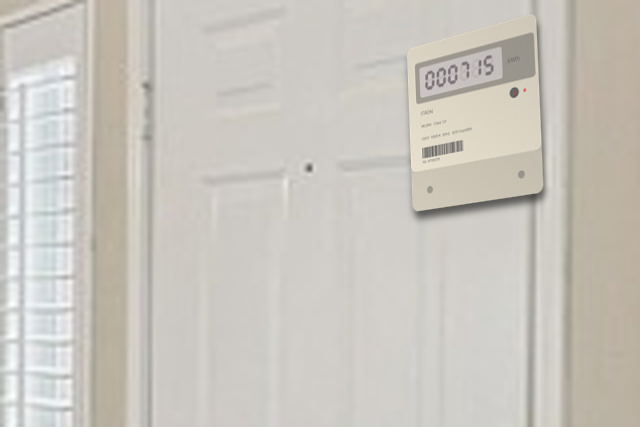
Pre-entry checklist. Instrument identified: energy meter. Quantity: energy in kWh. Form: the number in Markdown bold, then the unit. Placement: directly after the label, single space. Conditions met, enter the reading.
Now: **715** kWh
